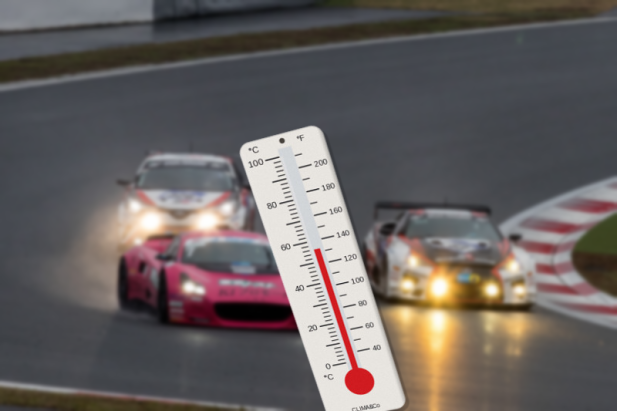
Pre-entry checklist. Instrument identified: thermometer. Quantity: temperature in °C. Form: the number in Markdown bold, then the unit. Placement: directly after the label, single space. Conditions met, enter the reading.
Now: **56** °C
